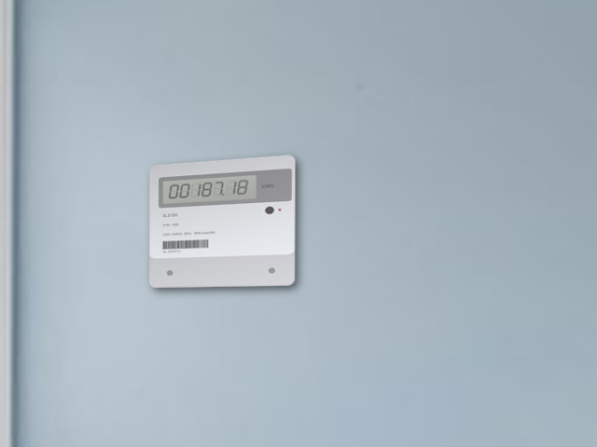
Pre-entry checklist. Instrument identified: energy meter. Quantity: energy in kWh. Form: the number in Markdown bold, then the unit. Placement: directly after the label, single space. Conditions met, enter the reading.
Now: **187.18** kWh
